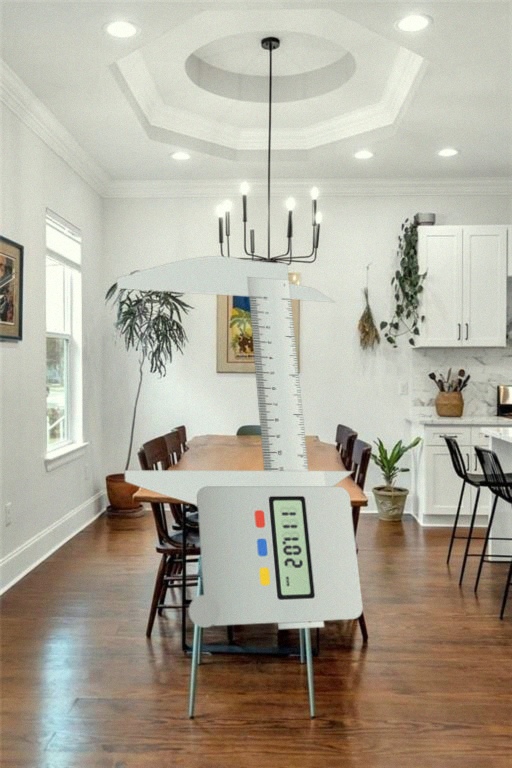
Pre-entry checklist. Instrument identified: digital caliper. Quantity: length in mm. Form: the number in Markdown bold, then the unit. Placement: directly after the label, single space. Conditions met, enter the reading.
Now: **111.02** mm
